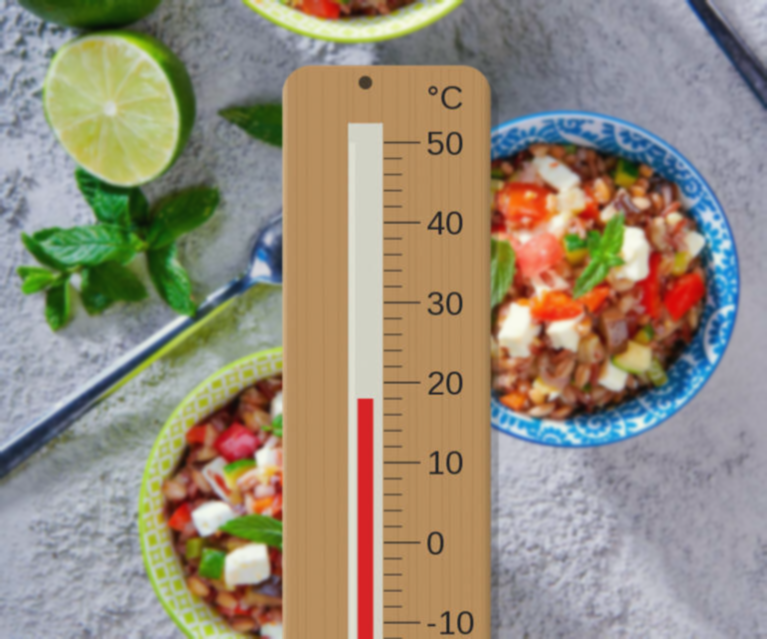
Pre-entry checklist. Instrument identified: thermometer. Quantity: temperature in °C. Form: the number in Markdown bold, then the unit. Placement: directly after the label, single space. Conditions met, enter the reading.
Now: **18** °C
